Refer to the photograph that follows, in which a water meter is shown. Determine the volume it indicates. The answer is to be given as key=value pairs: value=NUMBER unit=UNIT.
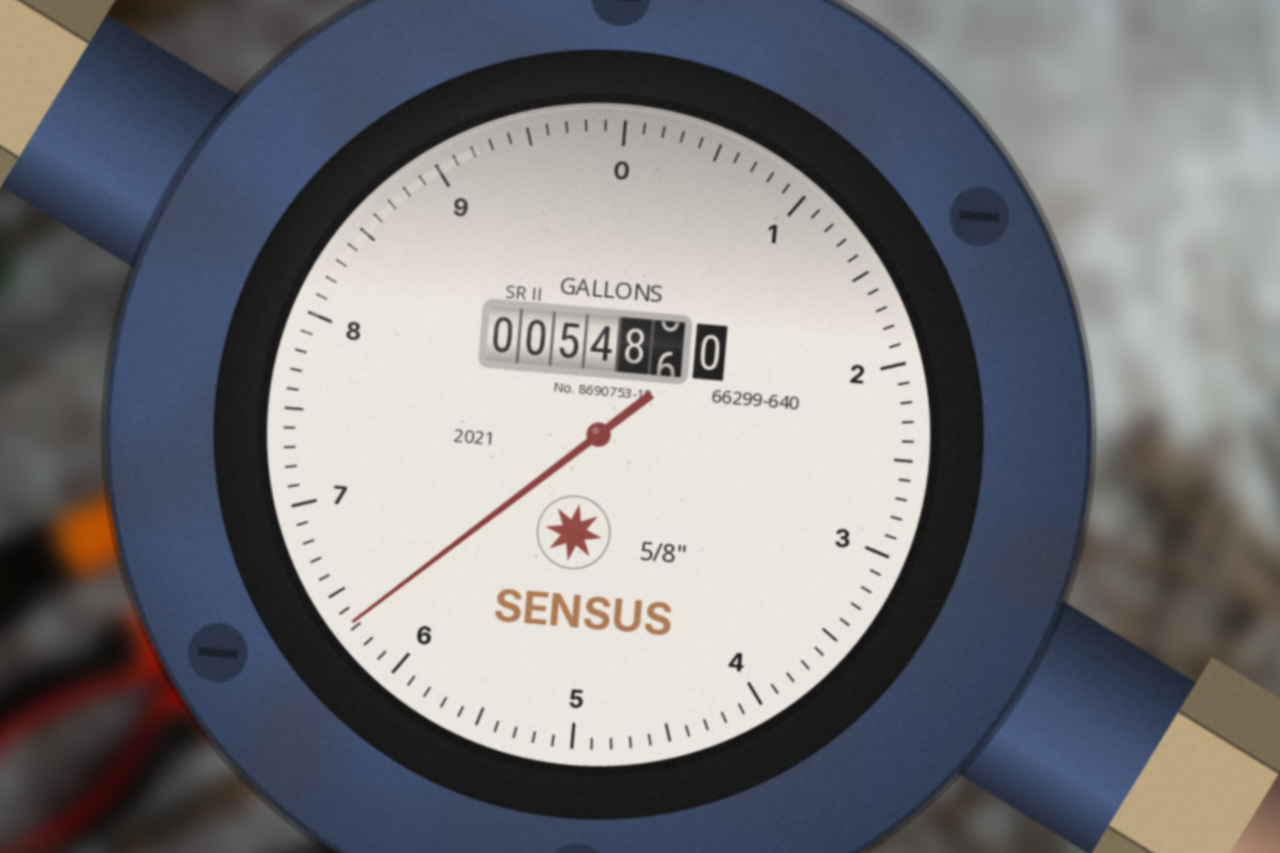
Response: value=54856.3 unit=gal
